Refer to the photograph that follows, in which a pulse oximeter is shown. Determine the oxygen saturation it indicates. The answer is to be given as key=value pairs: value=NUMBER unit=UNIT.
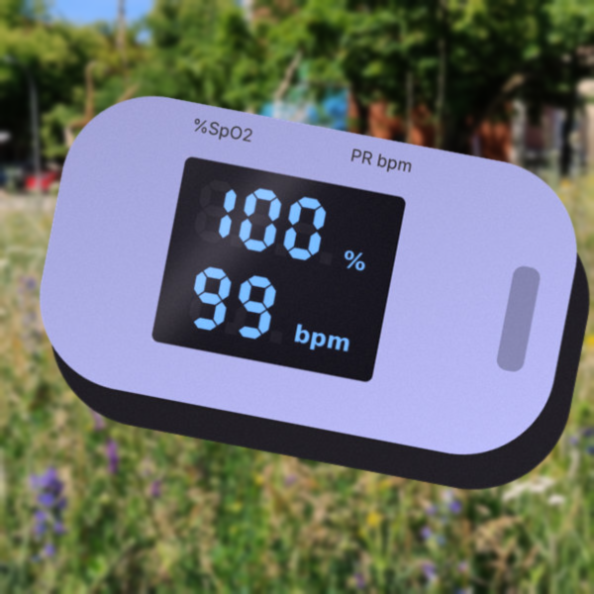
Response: value=100 unit=%
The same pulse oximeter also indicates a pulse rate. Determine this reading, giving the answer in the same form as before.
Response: value=99 unit=bpm
